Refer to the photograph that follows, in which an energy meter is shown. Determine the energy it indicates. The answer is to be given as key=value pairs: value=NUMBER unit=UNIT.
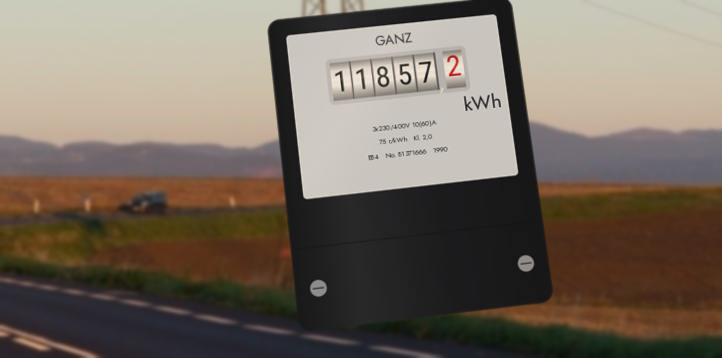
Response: value=11857.2 unit=kWh
